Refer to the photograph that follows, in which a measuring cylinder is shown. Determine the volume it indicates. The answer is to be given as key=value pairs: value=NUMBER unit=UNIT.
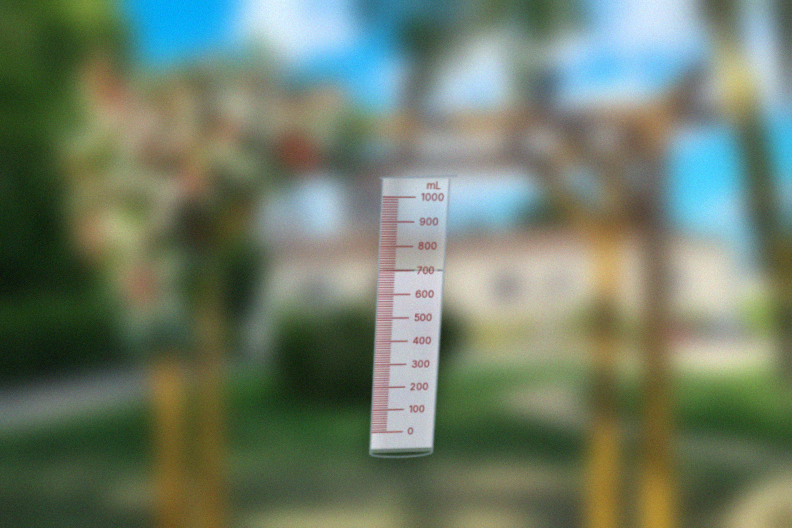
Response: value=700 unit=mL
